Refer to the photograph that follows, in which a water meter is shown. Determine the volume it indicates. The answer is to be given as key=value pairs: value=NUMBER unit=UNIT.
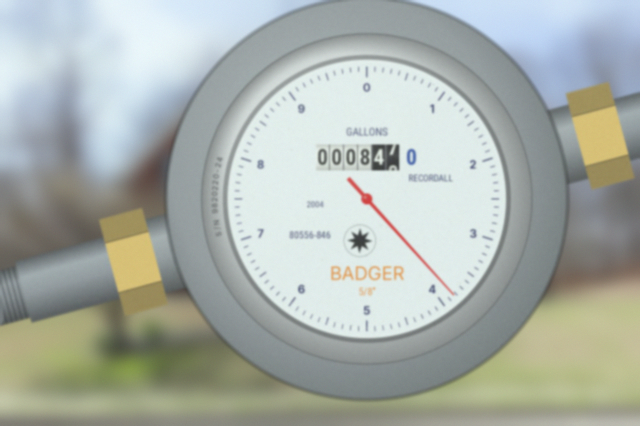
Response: value=8473.8 unit=gal
